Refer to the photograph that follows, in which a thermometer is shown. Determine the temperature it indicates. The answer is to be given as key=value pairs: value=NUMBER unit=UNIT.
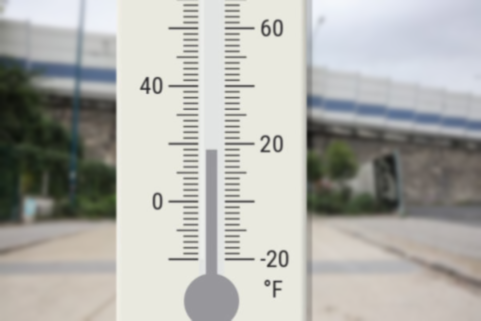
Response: value=18 unit=°F
